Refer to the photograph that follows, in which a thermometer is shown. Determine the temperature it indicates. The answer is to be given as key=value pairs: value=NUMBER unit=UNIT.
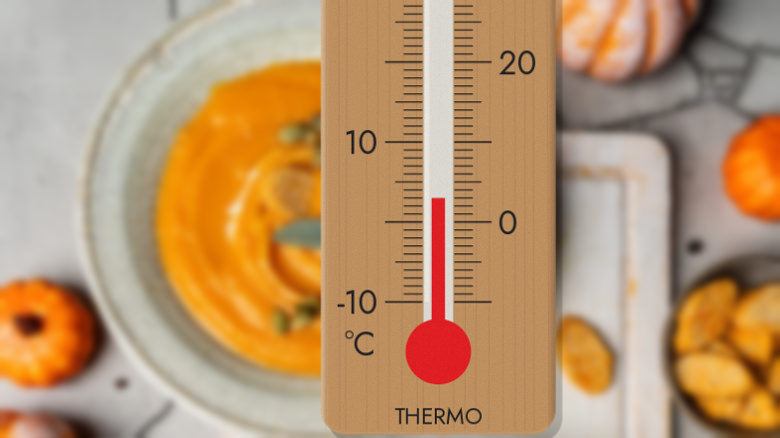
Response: value=3 unit=°C
